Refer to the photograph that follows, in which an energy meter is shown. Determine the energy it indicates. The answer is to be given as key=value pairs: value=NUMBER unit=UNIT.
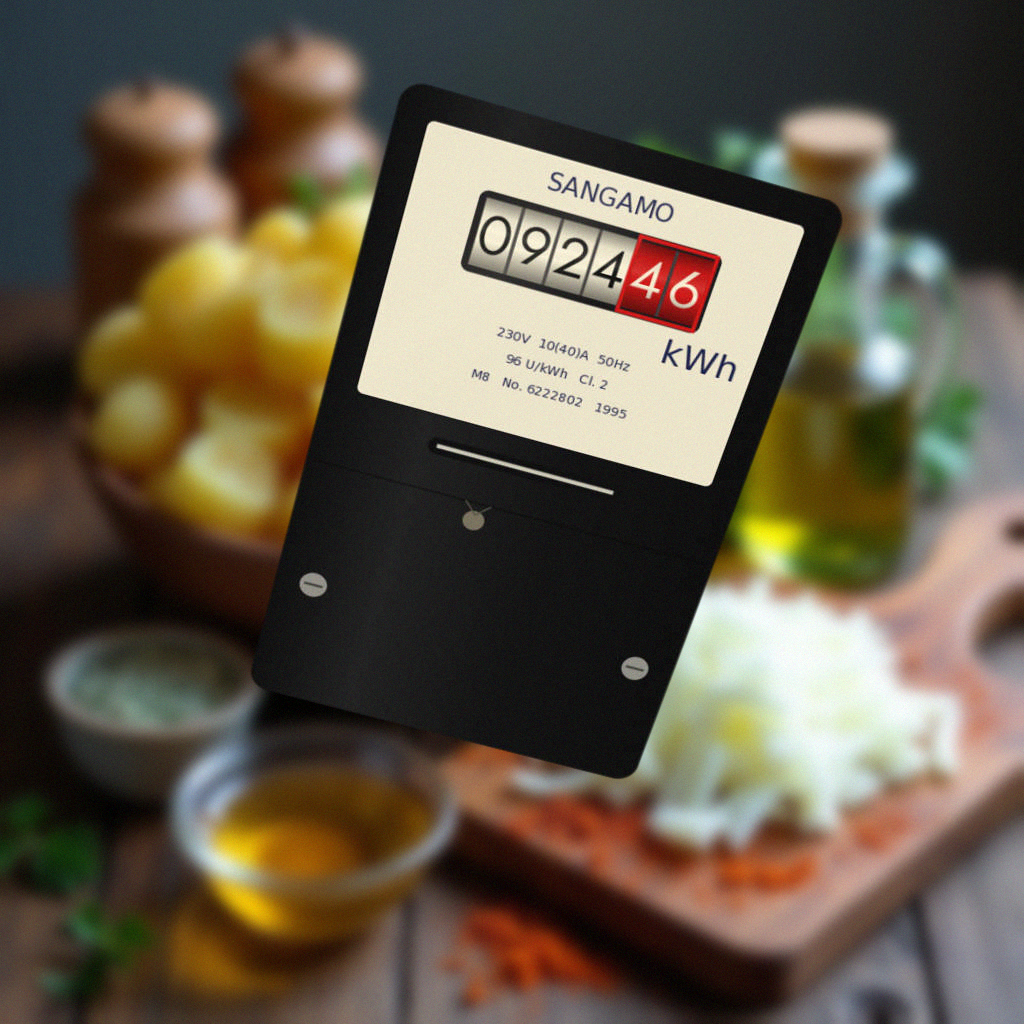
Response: value=924.46 unit=kWh
